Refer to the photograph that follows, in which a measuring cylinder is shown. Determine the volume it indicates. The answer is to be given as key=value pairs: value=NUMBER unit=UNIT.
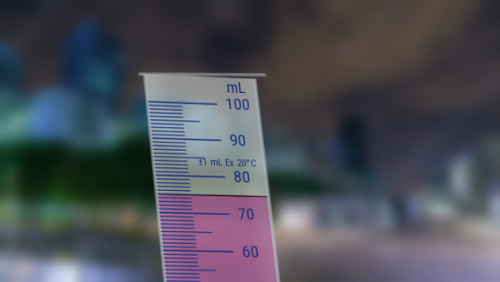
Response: value=75 unit=mL
